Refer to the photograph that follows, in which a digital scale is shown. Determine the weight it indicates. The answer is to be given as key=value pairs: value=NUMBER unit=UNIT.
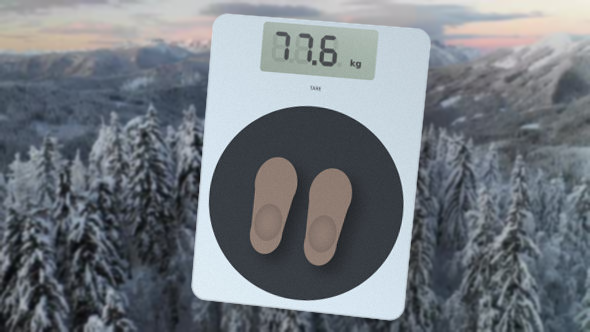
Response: value=77.6 unit=kg
